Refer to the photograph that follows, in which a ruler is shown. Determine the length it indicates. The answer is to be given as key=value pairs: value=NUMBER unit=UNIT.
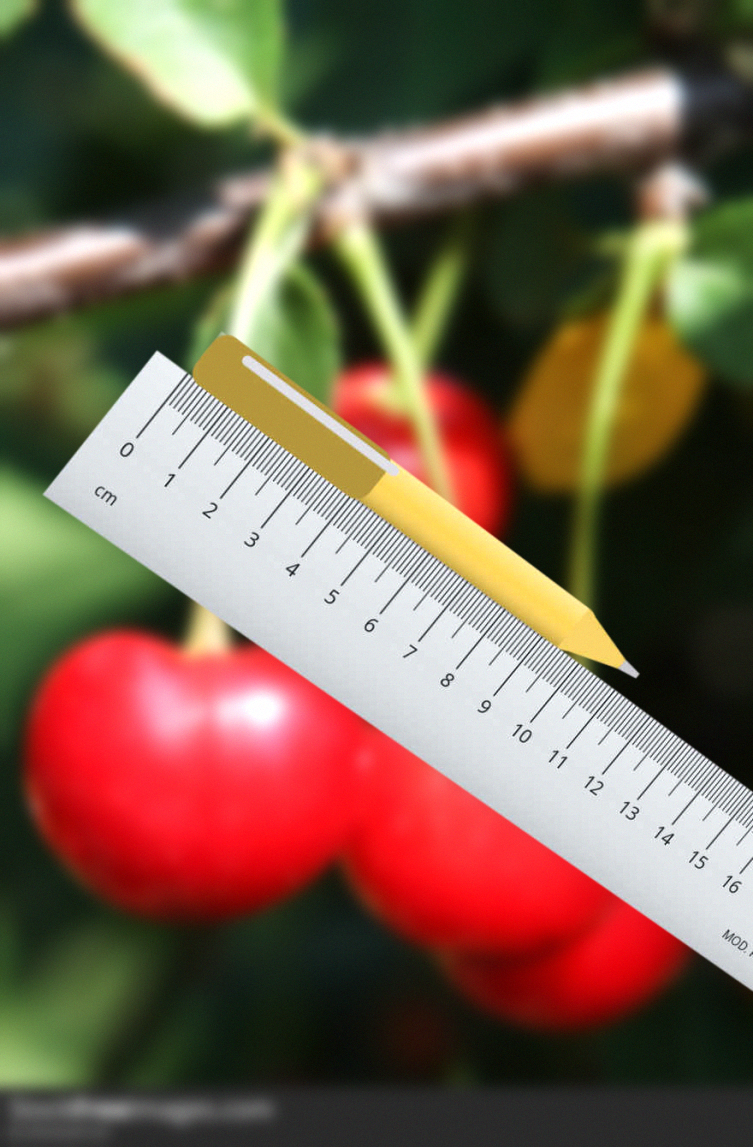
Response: value=11.2 unit=cm
